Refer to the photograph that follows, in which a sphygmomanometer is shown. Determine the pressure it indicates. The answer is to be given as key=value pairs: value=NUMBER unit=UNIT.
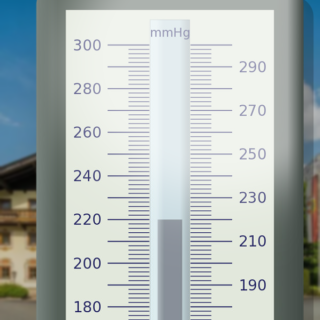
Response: value=220 unit=mmHg
